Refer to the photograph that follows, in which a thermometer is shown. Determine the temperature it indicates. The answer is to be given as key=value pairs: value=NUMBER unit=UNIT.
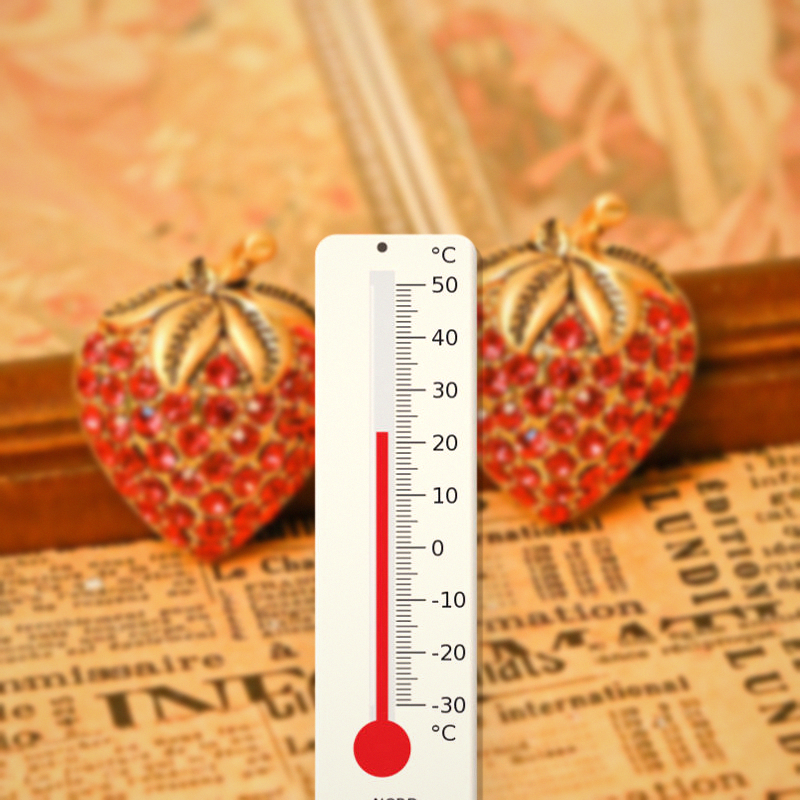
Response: value=22 unit=°C
